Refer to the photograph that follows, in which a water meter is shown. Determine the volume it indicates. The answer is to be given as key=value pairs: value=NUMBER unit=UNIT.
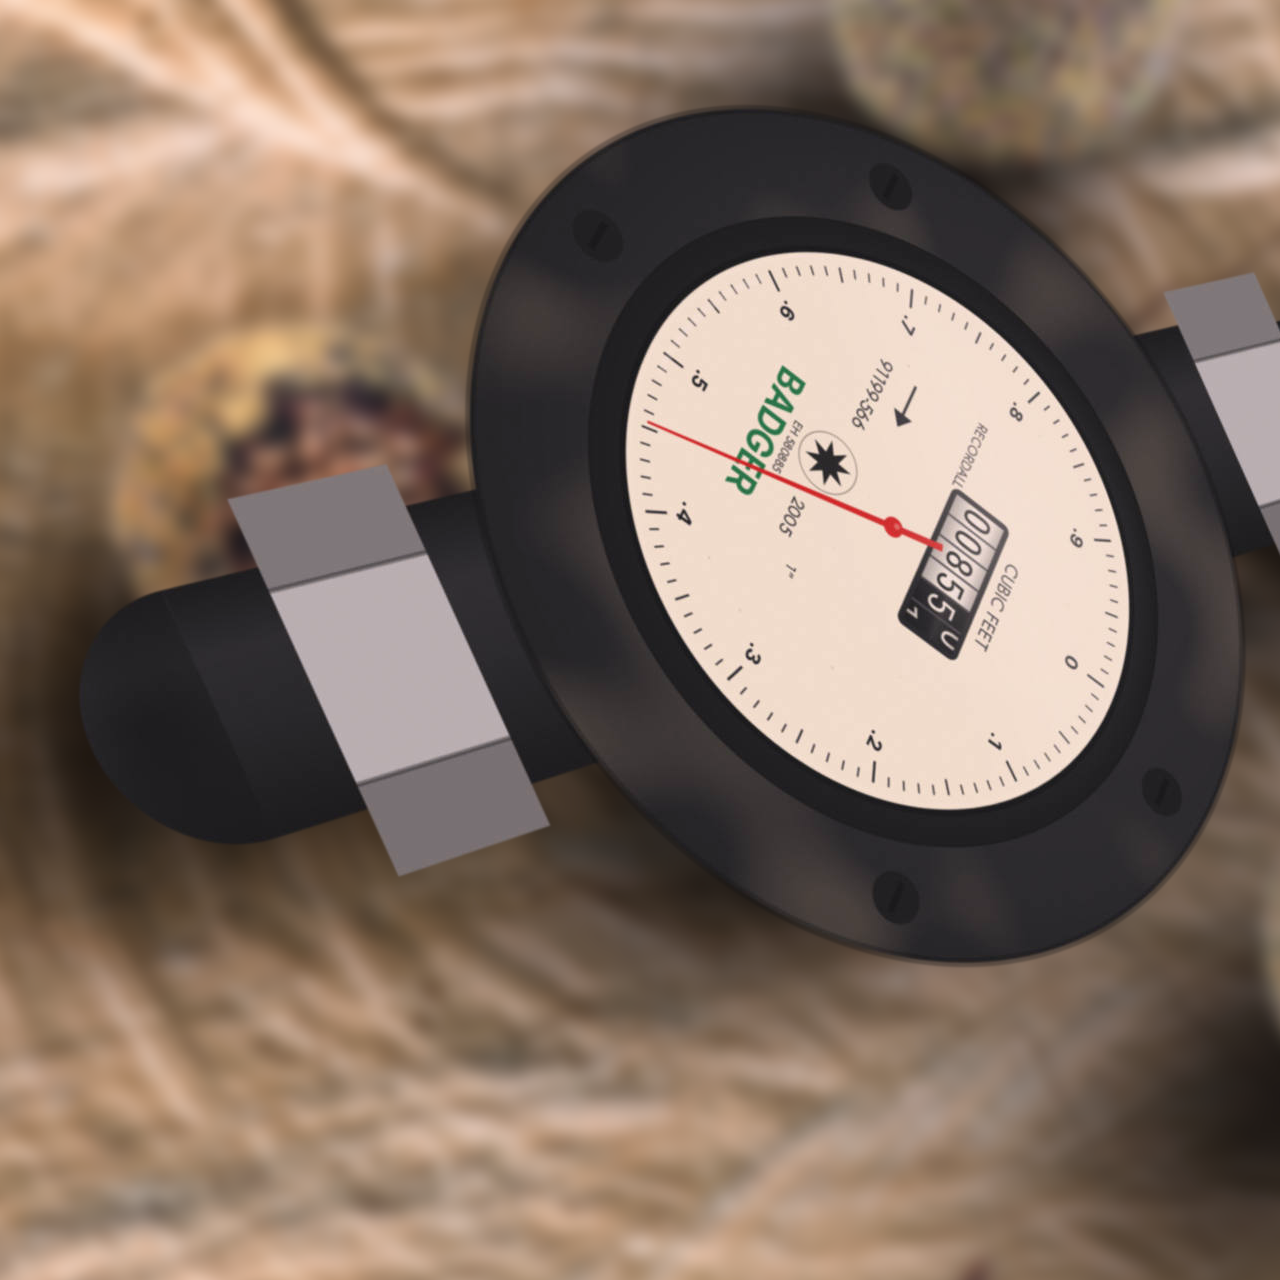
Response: value=8550.45 unit=ft³
